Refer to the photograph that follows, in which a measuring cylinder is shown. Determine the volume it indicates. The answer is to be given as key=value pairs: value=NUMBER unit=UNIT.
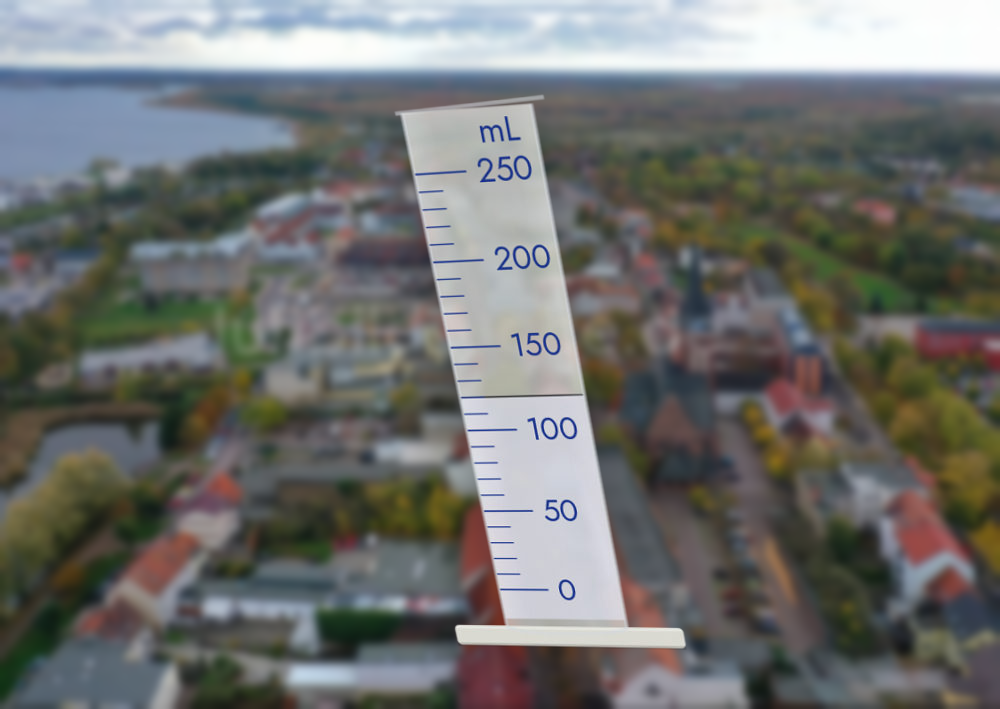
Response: value=120 unit=mL
